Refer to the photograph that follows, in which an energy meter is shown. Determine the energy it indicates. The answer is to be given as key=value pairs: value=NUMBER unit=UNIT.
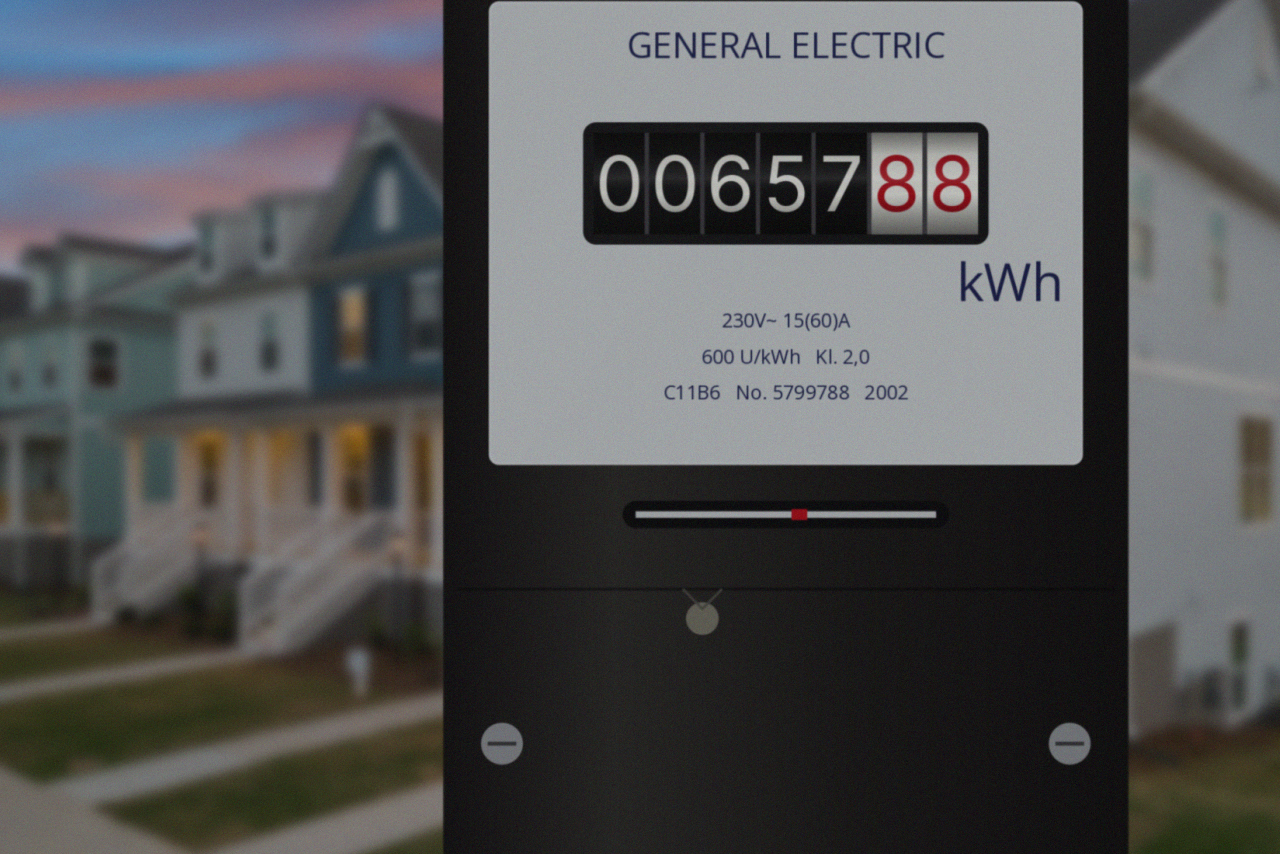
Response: value=657.88 unit=kWh
